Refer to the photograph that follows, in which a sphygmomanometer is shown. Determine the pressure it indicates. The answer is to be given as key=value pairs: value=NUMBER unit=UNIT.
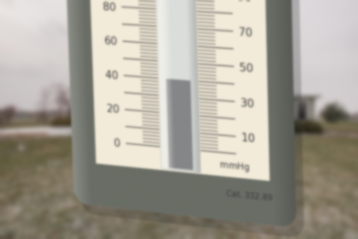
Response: value=40 unit=mmHg
